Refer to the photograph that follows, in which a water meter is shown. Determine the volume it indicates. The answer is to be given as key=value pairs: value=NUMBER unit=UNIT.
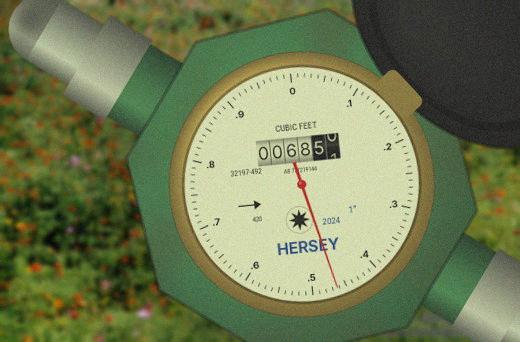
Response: value=6850.46 unit=ft³
